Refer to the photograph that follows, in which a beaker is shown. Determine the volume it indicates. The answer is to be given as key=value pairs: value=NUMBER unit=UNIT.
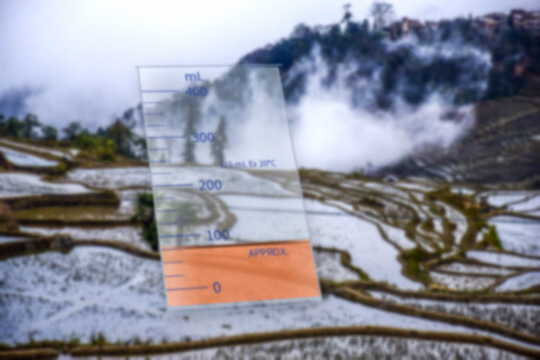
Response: value=75 unit=mL
